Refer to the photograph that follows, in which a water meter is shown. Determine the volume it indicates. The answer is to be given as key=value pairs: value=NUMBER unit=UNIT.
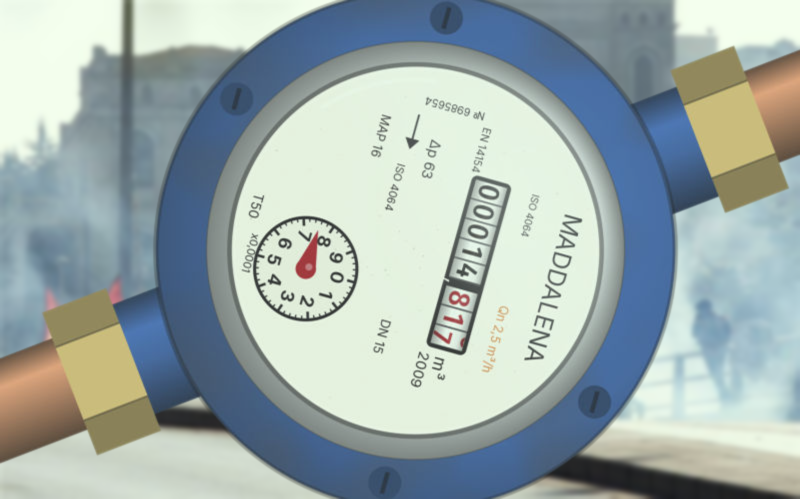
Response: value=14.8167 unit=m³
